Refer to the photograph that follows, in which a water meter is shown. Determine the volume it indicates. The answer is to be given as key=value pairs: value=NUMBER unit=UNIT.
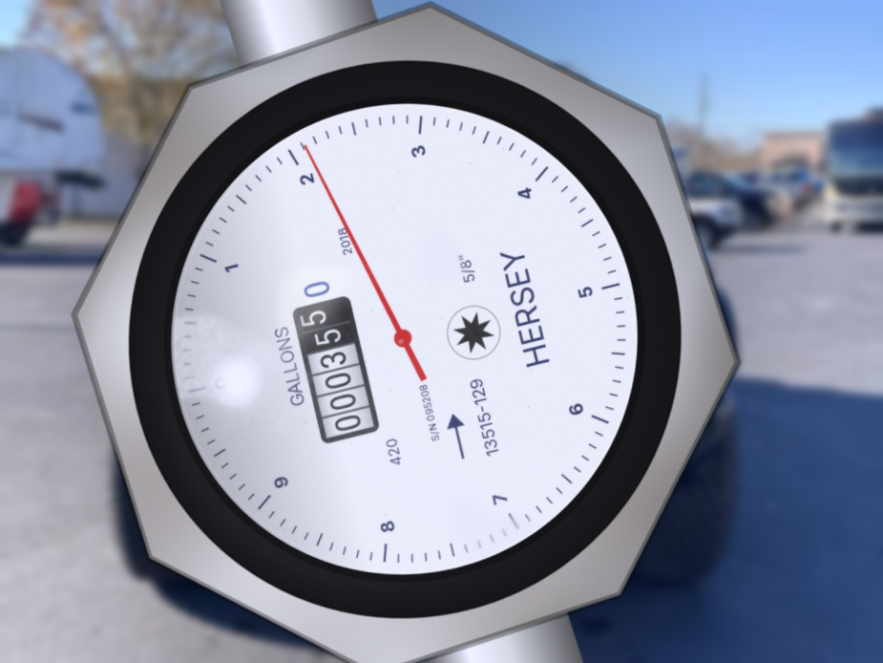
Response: value=3552.1 unit=gal
